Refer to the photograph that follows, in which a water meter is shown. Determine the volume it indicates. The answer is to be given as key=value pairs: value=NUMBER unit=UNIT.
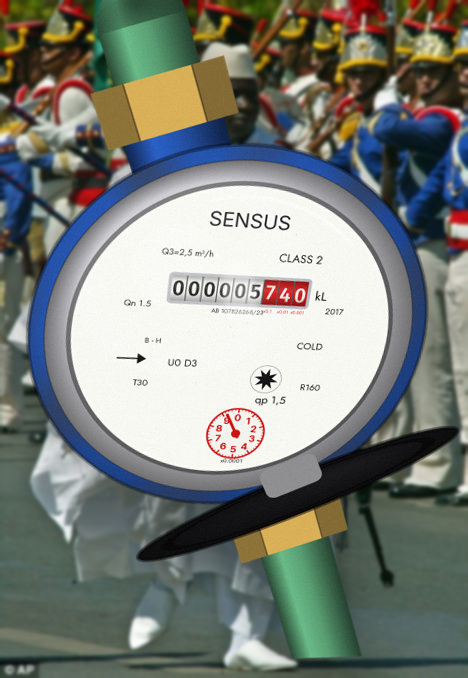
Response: value=5.7399 unit=kL
